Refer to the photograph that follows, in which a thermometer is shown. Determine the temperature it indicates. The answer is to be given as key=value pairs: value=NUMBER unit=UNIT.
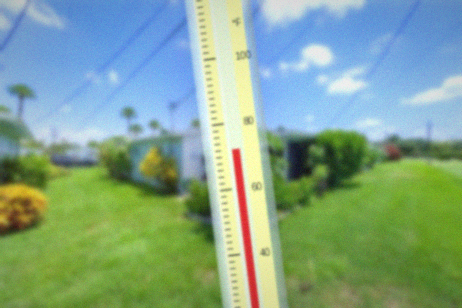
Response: value=72 unit=°F
